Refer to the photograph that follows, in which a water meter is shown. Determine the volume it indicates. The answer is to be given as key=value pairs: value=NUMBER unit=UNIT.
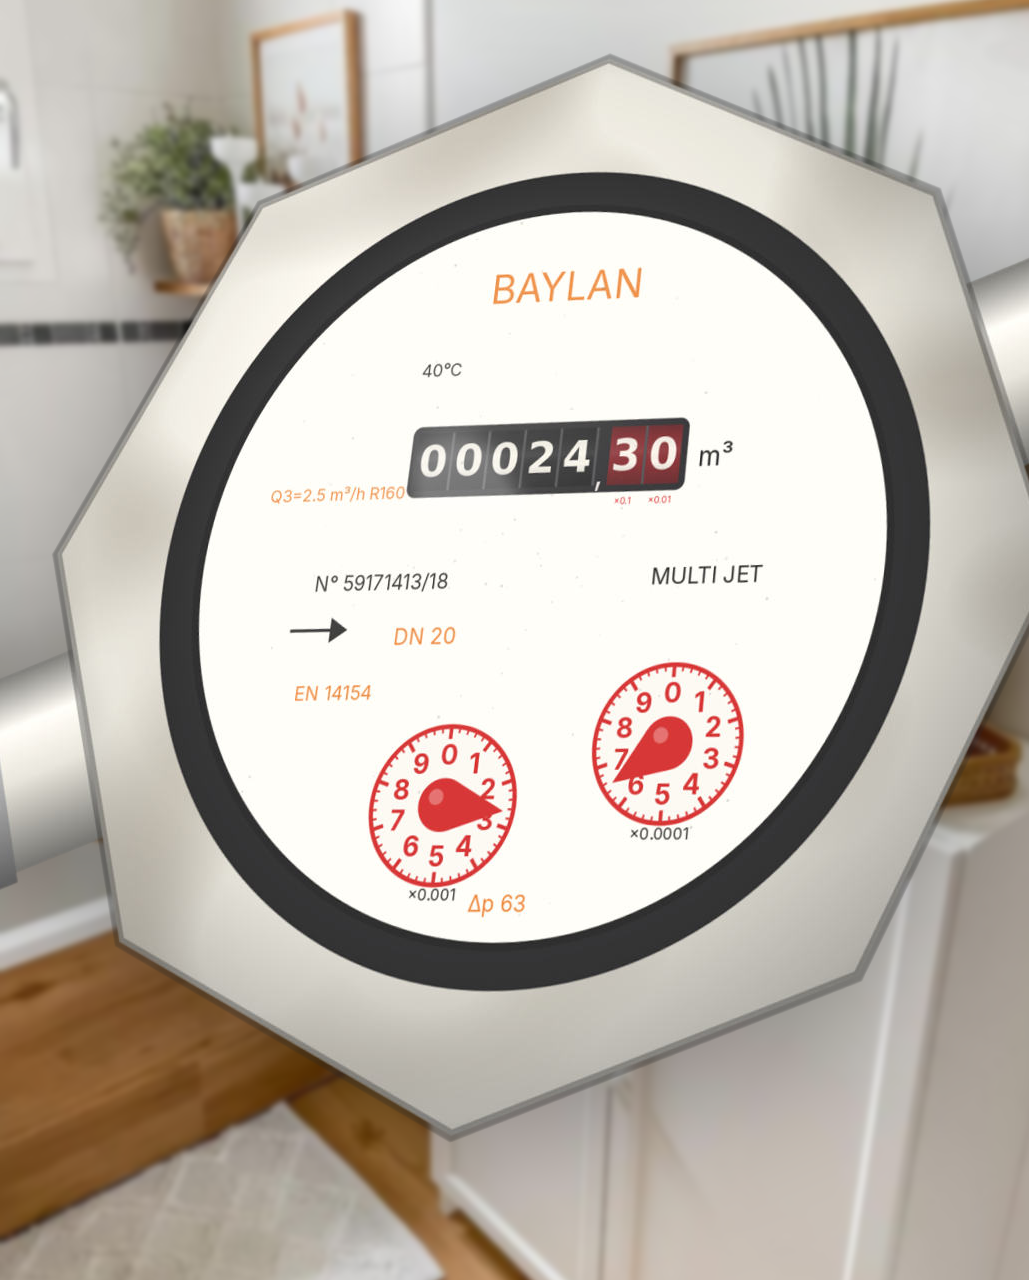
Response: value=24.3026 unit=m³
